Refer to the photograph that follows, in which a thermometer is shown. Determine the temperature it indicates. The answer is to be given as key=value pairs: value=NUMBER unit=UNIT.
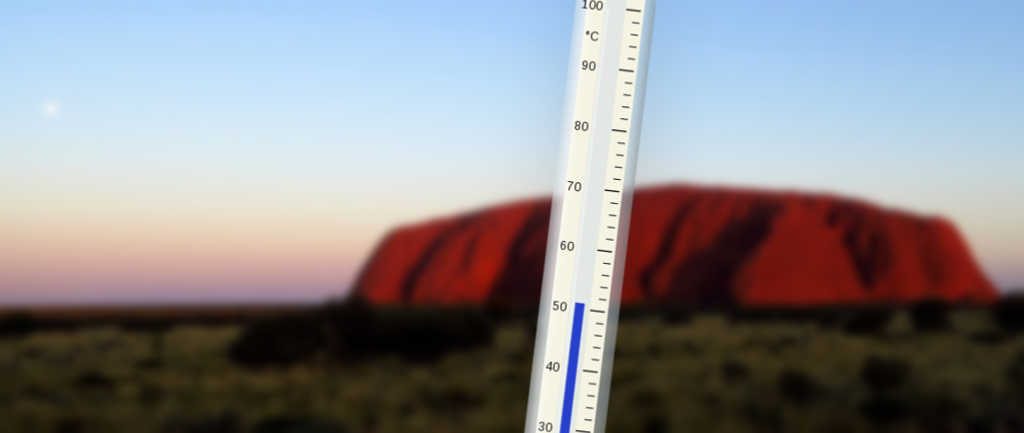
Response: value=51 unit=°C
